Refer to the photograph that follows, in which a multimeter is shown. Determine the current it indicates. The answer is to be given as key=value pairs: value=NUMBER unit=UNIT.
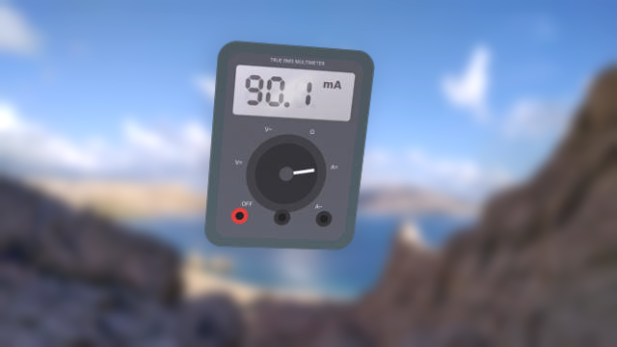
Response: value=90.1 unit=mA
